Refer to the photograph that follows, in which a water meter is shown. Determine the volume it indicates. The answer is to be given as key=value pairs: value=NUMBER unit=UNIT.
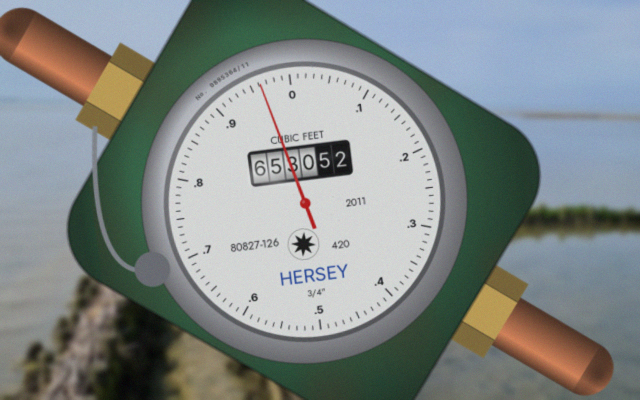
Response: value=653051.96 unit=ft³
